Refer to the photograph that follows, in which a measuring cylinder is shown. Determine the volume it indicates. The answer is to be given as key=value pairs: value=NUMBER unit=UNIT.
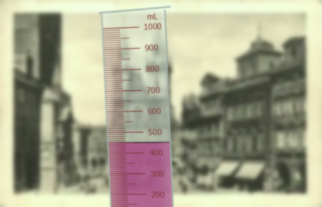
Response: value=450 unit=mL
